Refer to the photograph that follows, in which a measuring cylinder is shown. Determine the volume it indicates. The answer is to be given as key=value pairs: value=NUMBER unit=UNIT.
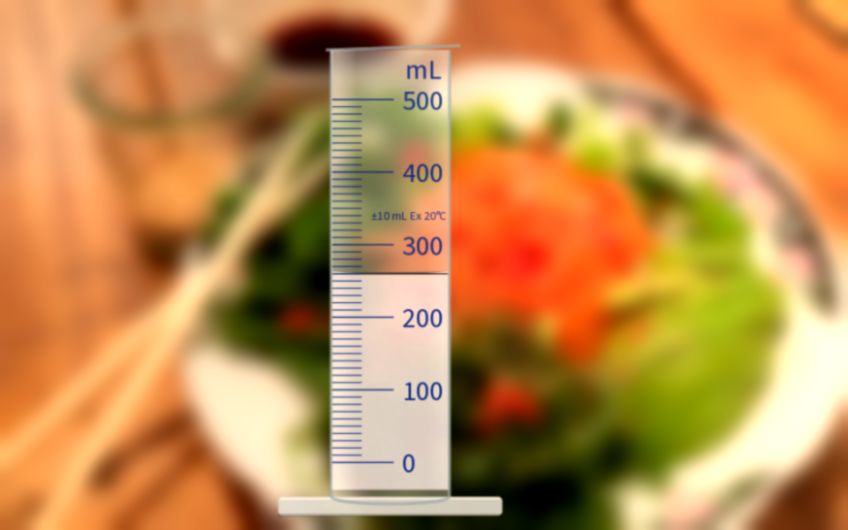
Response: value=260 unit=mL
